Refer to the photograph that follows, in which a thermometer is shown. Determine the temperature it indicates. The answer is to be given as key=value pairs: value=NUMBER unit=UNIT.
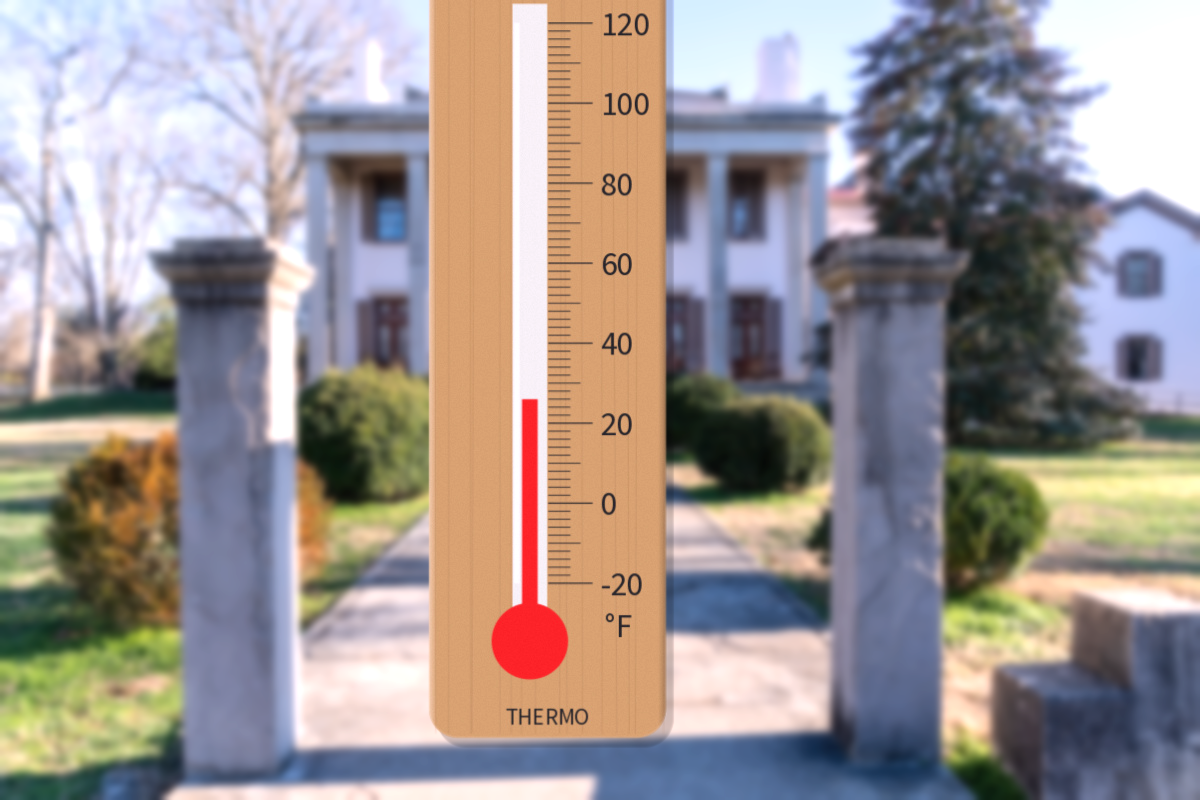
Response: value=26 unit=°F
